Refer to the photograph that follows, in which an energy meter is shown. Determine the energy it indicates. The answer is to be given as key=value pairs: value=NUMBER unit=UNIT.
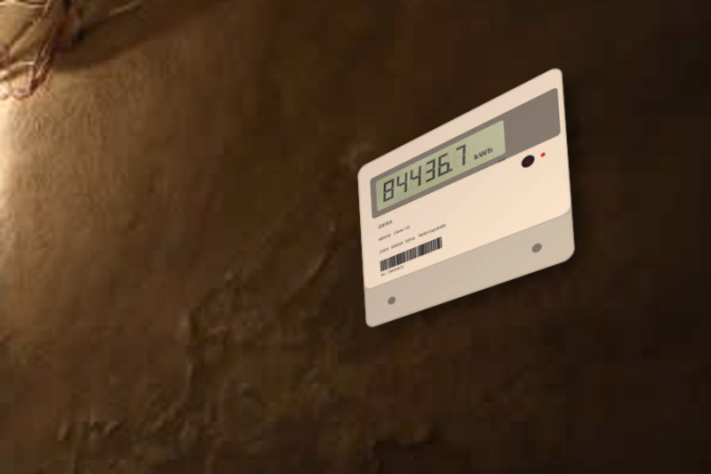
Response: value=84436.7 unit=kWh
